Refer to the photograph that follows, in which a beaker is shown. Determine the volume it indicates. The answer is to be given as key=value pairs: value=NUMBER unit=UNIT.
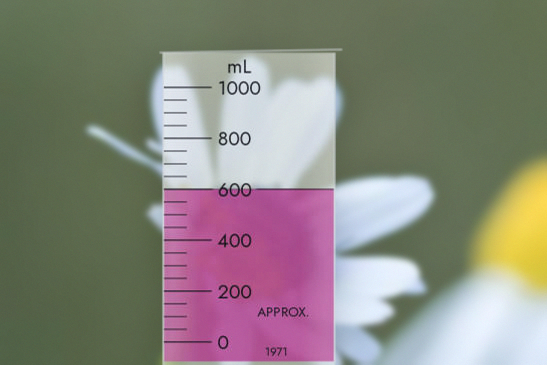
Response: value=600 unit=mL
